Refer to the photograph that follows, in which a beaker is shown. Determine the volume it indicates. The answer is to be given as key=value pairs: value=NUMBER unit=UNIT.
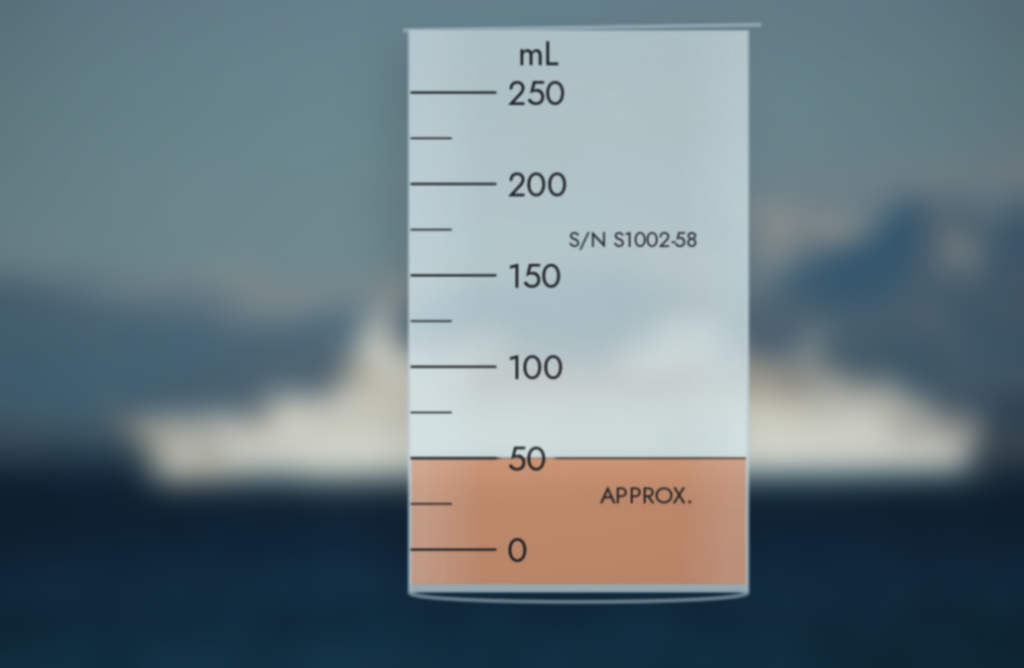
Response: value=50 unit=mL
